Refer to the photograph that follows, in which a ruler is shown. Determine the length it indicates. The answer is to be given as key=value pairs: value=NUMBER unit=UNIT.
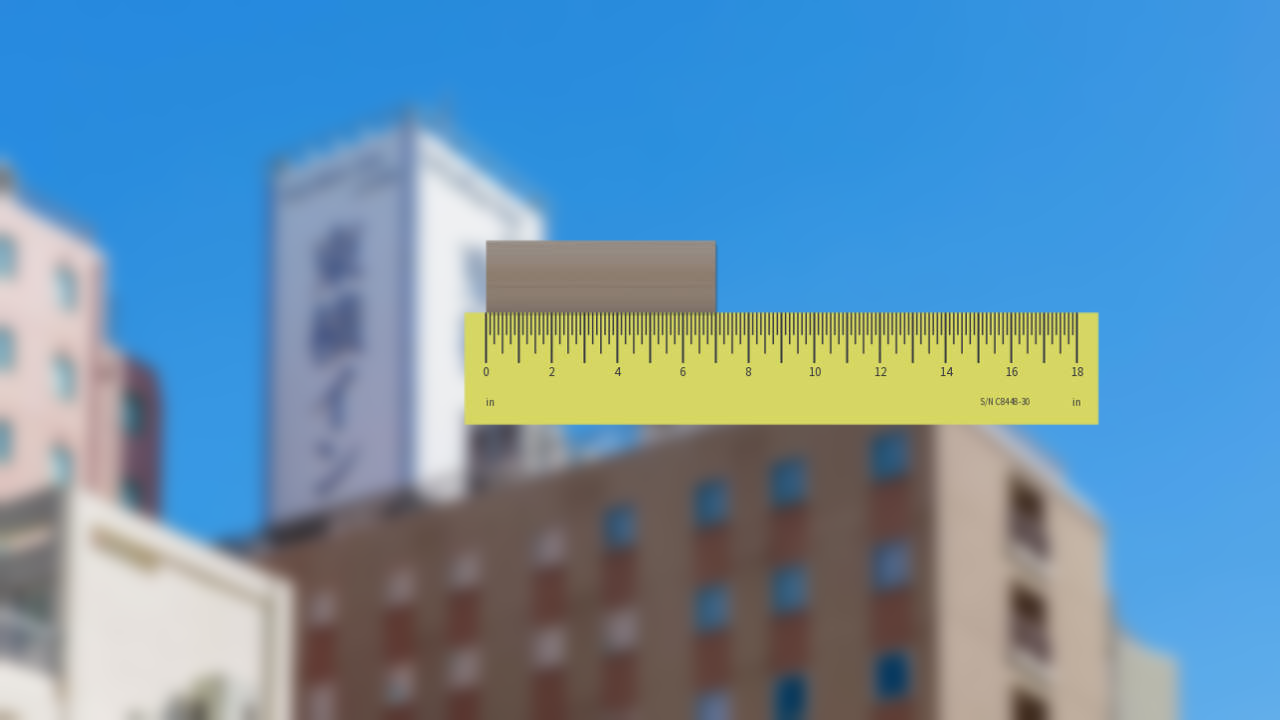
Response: value=7 unit=in
